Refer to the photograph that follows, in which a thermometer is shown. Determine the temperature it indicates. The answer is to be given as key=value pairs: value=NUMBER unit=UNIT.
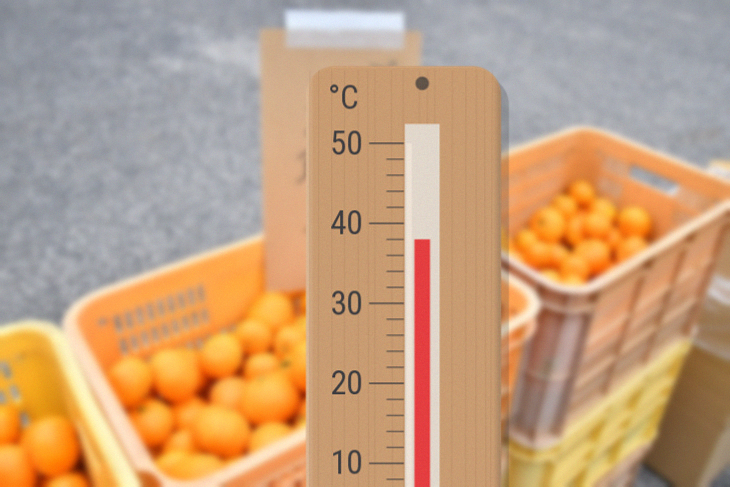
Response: value=38 unit=°C
